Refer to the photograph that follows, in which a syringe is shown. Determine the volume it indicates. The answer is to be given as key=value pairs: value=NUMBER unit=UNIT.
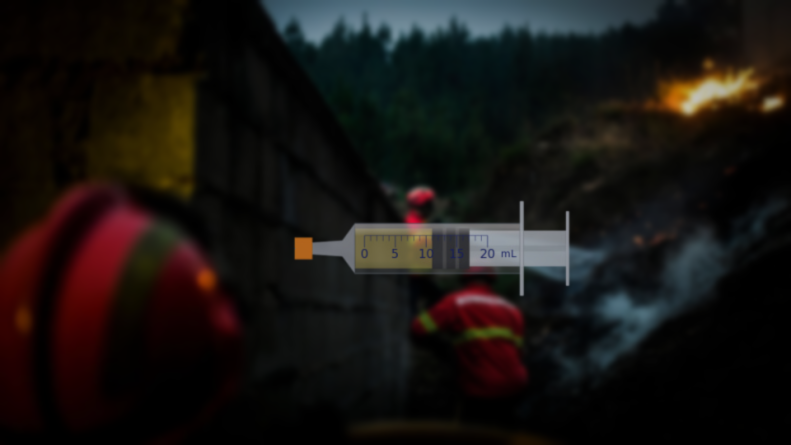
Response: value=11 unit=mL
